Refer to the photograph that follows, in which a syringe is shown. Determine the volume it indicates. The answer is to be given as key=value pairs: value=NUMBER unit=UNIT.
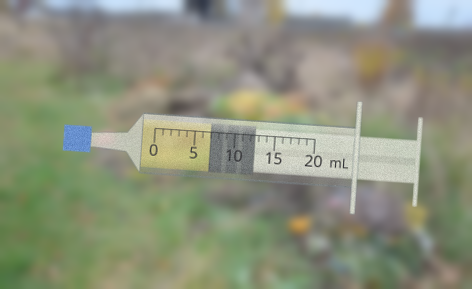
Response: value=7 unit=mL
